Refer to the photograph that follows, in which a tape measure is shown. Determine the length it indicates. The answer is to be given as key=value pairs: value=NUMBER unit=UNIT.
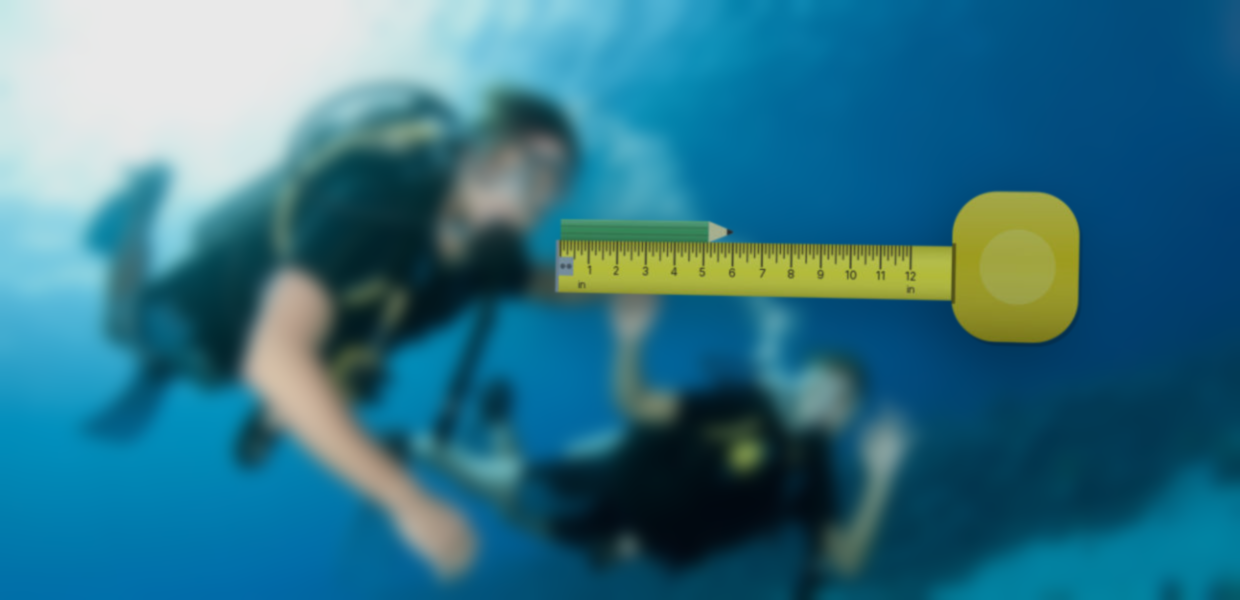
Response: value=6 unit=in
